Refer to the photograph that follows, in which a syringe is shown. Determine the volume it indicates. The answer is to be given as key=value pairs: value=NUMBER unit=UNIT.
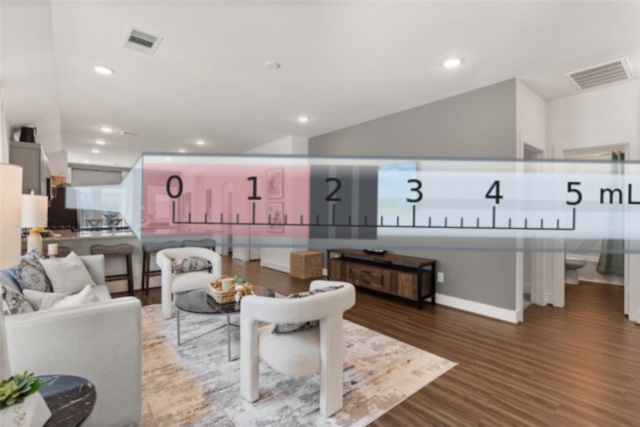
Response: value=1.7 unit=mL
